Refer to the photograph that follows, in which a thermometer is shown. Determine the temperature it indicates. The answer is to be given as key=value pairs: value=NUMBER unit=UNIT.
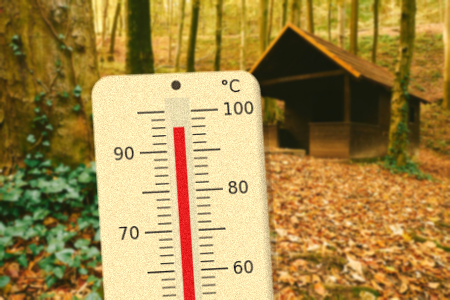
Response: value=96 unit=°C
